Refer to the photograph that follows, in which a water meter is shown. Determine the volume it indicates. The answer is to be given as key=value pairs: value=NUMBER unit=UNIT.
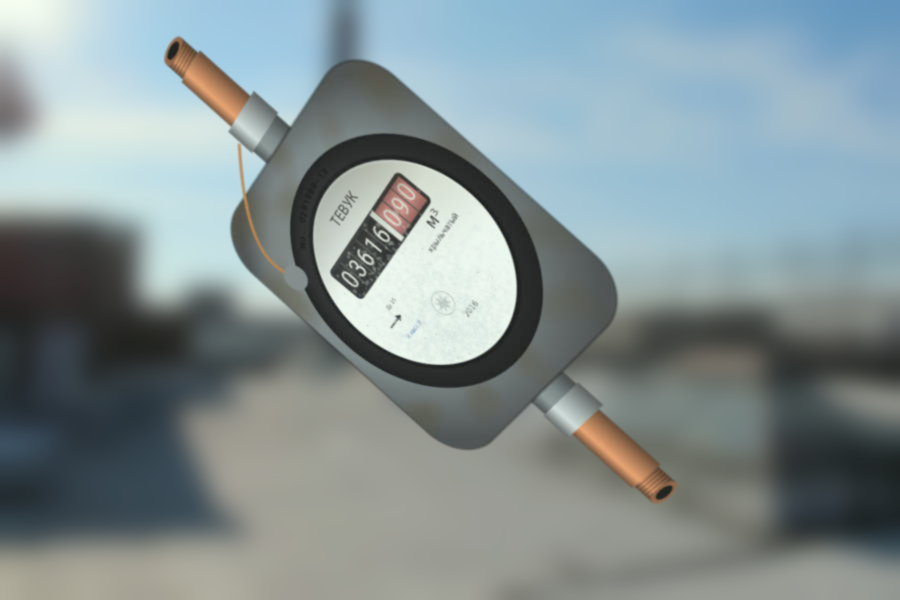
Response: value=3616.090 unit=m³
